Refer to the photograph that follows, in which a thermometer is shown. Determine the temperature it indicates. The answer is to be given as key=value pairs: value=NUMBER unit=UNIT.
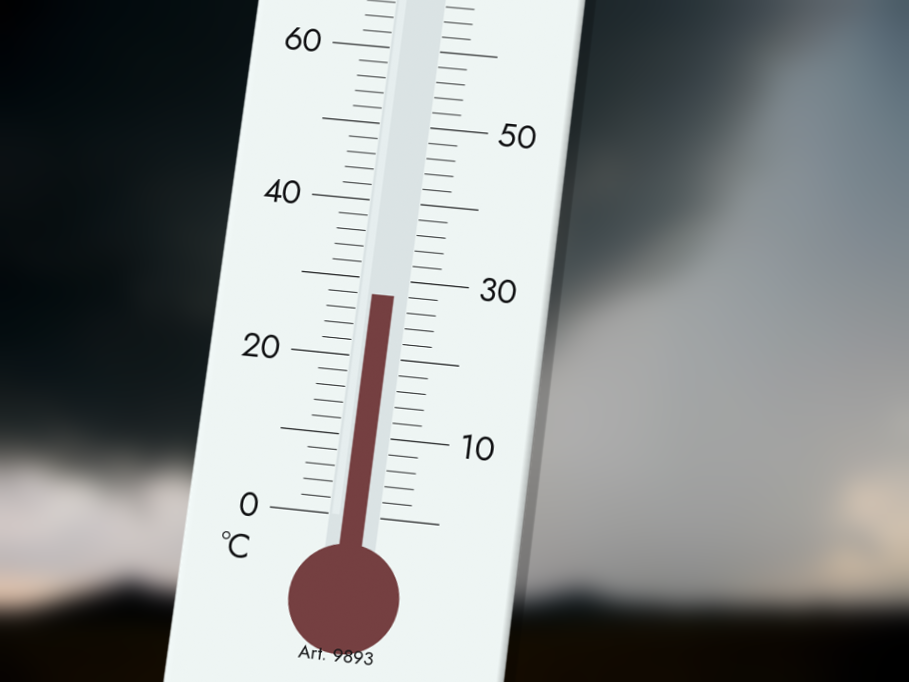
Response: value=28 unit=°C
